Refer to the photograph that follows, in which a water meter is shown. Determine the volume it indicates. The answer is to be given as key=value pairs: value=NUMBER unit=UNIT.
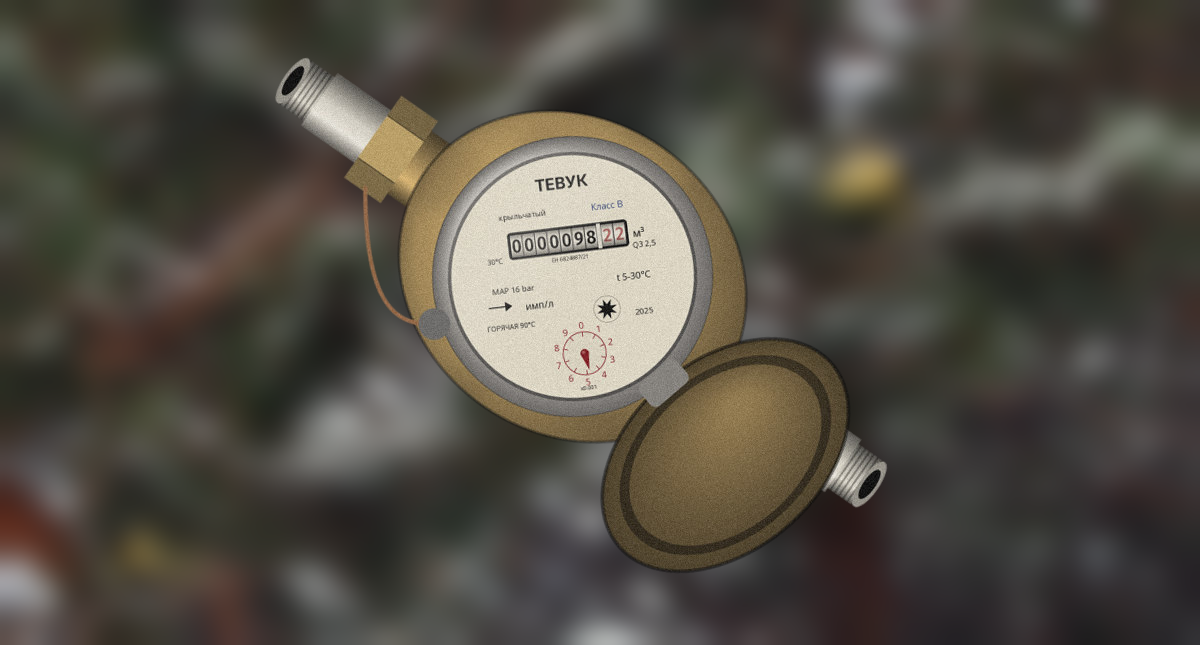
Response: value=98.224 unit=m³
